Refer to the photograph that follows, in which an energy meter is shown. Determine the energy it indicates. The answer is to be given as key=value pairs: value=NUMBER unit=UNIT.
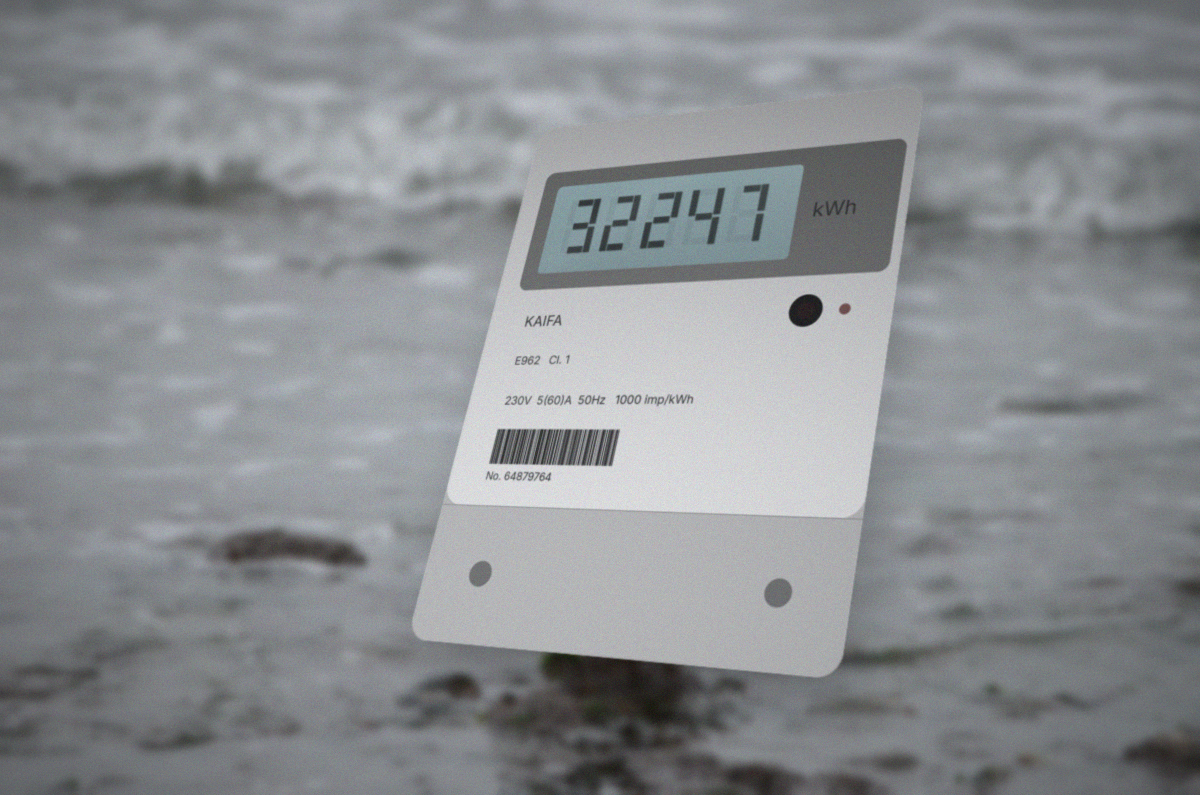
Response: value=32247 unit=kWh
